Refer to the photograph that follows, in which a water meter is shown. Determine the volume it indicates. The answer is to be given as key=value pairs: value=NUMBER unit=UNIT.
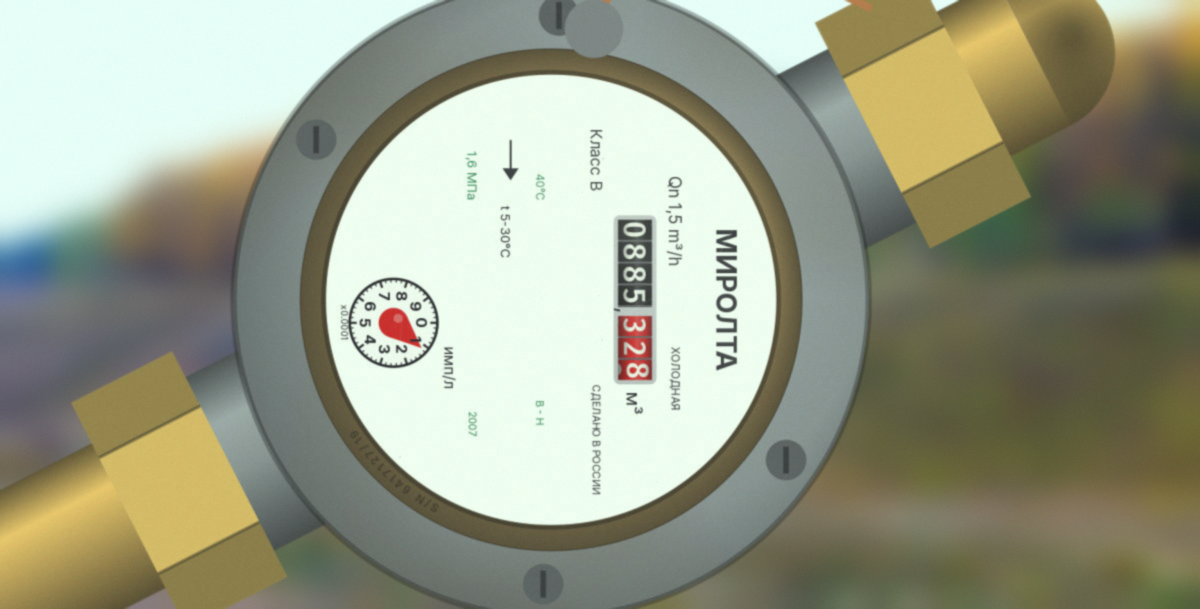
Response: value=885.3281 unit=m³
